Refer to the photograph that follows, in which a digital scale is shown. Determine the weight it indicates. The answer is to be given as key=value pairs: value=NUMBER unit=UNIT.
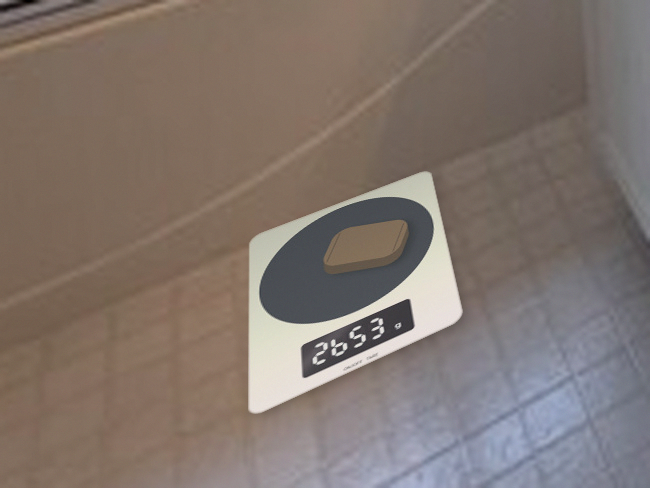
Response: value=2653 unit=g
